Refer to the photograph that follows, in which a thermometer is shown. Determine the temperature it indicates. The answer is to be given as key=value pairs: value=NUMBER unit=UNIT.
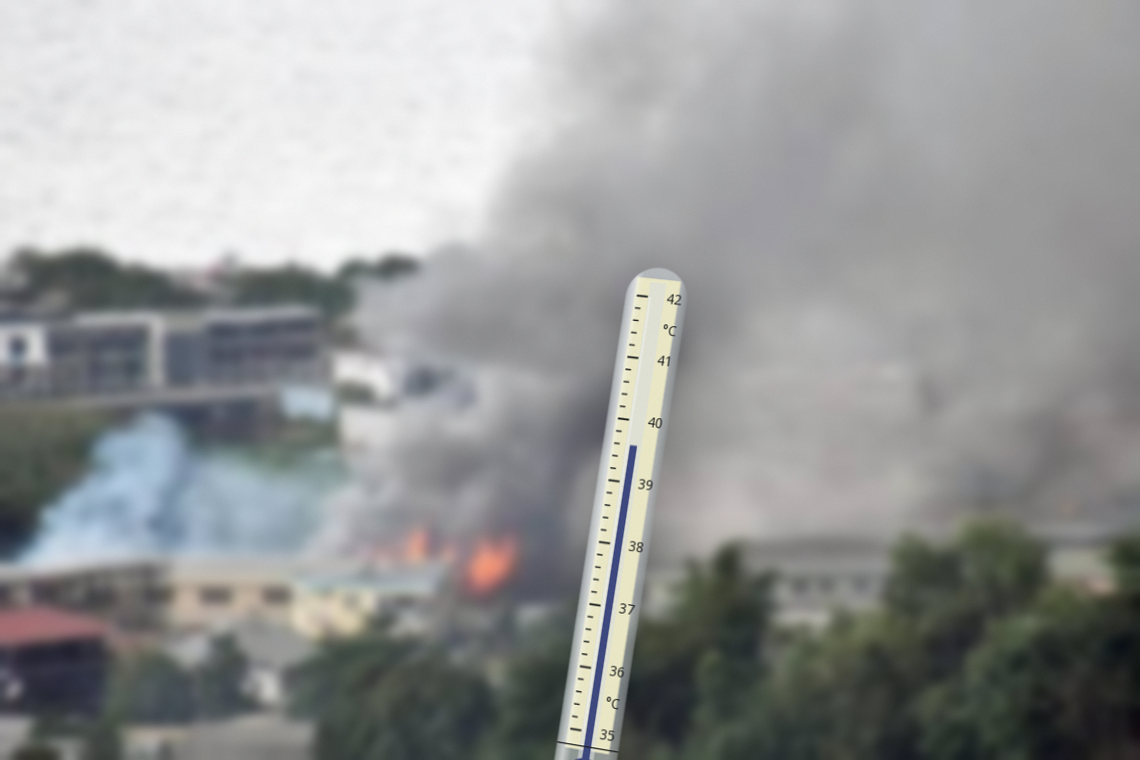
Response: value=39.6 unit=°C
